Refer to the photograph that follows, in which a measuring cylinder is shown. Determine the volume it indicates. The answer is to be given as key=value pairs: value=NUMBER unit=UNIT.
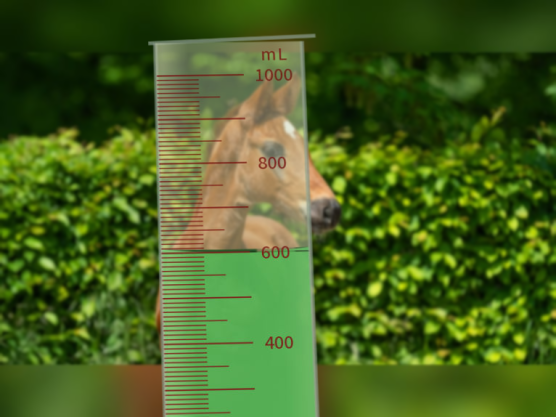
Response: value=600 unit=mL
